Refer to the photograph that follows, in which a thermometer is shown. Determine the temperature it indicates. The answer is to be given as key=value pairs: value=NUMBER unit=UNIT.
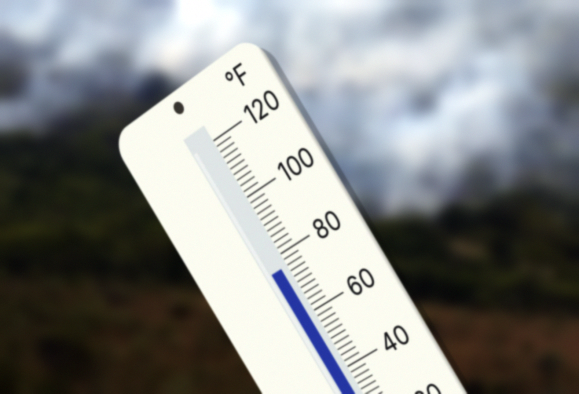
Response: value=76 unit=°F
